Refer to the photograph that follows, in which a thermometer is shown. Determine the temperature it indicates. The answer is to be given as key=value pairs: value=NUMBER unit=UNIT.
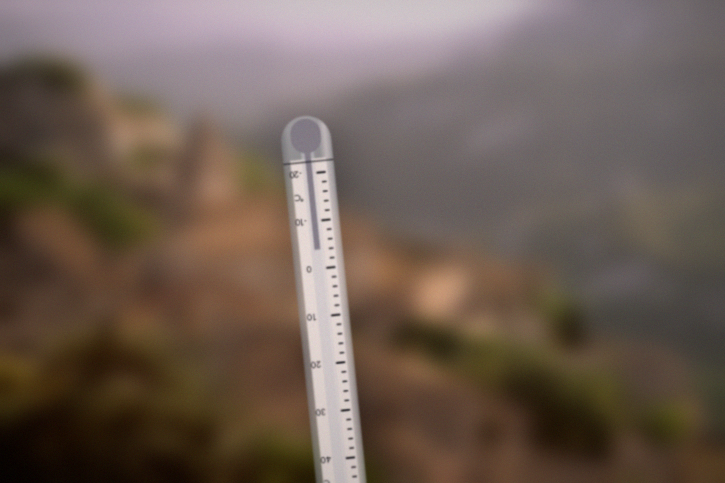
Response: value=-4 unit=°C
